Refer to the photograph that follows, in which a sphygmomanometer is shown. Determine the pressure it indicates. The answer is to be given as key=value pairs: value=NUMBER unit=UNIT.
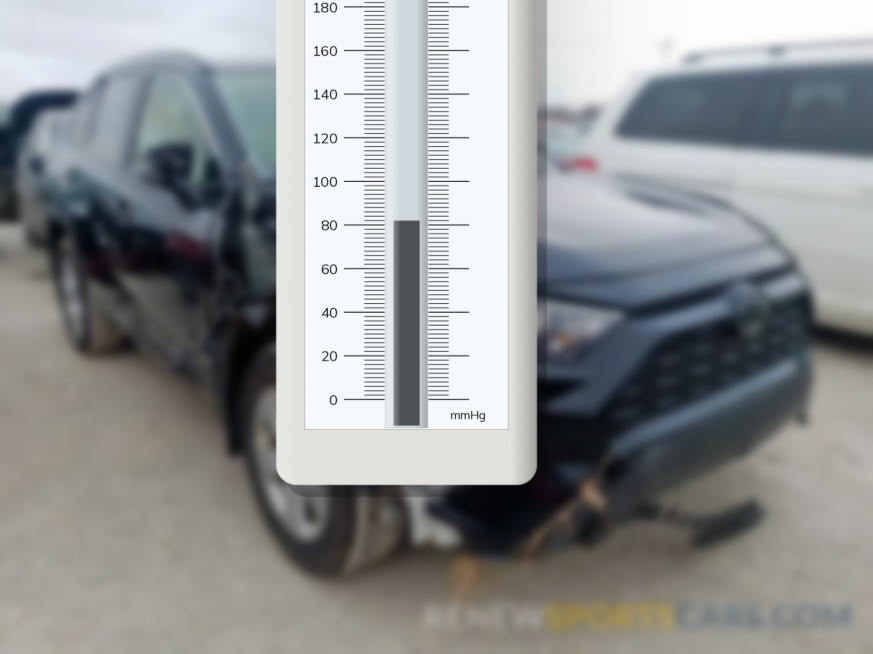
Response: value=82 unit=mmHg
